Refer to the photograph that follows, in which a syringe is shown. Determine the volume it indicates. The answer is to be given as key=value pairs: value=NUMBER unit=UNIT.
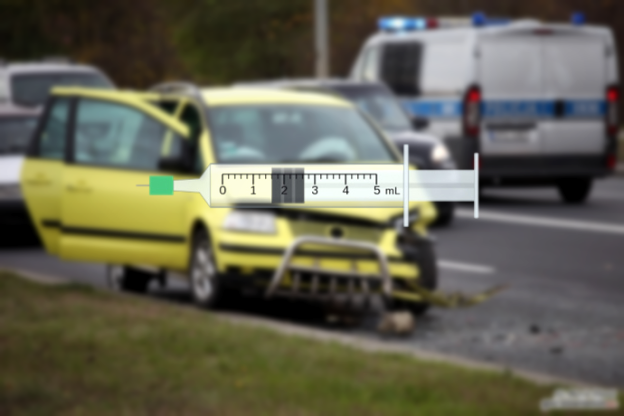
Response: value=1.6 unit=mL
